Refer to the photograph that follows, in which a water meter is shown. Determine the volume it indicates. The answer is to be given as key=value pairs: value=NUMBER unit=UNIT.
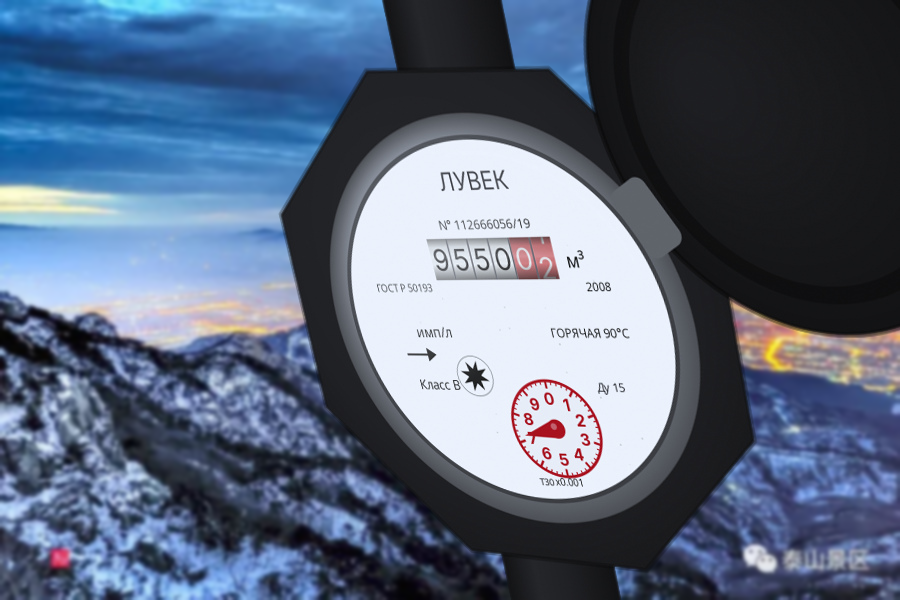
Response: value=9550.017 unit=m³
